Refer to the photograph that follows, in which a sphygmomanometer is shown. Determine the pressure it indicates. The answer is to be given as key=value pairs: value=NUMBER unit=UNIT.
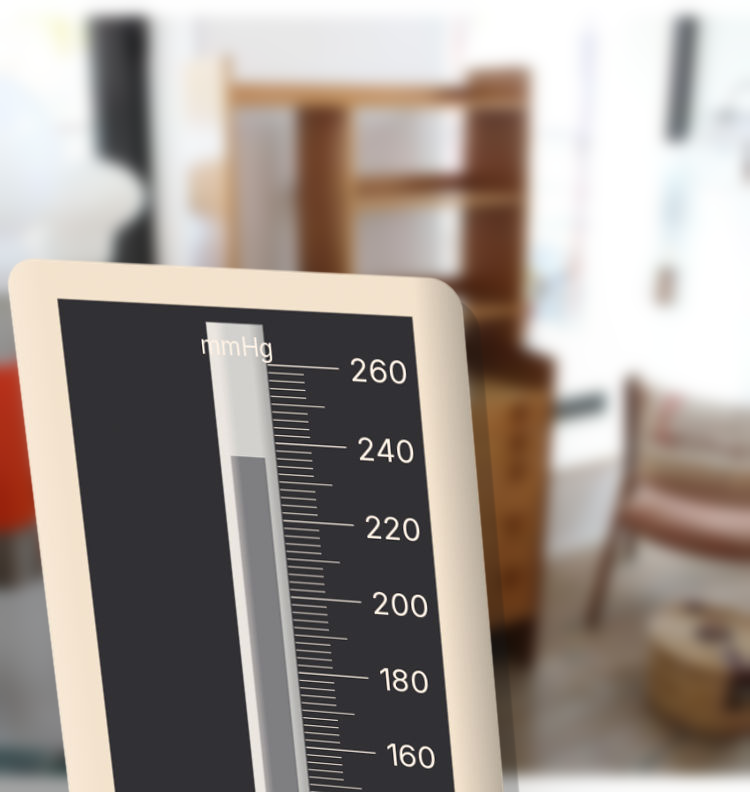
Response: value=236 unit=mmHg
